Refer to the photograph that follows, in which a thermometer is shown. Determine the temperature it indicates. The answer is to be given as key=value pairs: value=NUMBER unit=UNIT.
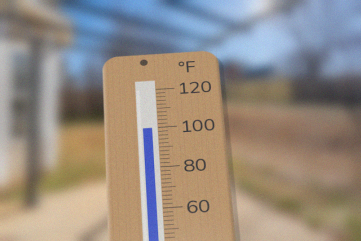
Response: value=100 unit=°F
